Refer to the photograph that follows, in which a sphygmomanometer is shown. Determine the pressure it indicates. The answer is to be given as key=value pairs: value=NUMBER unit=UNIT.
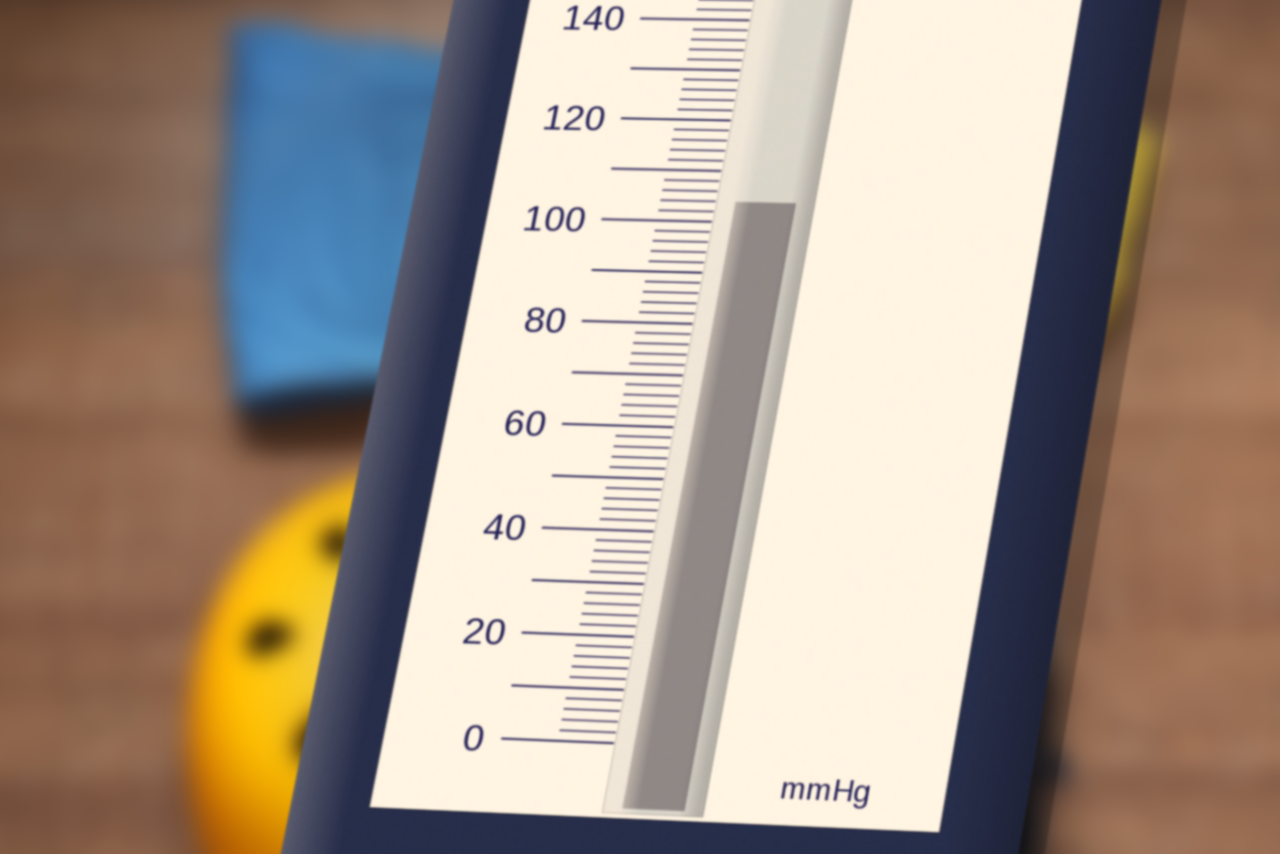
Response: value=104 unit=mmHg
